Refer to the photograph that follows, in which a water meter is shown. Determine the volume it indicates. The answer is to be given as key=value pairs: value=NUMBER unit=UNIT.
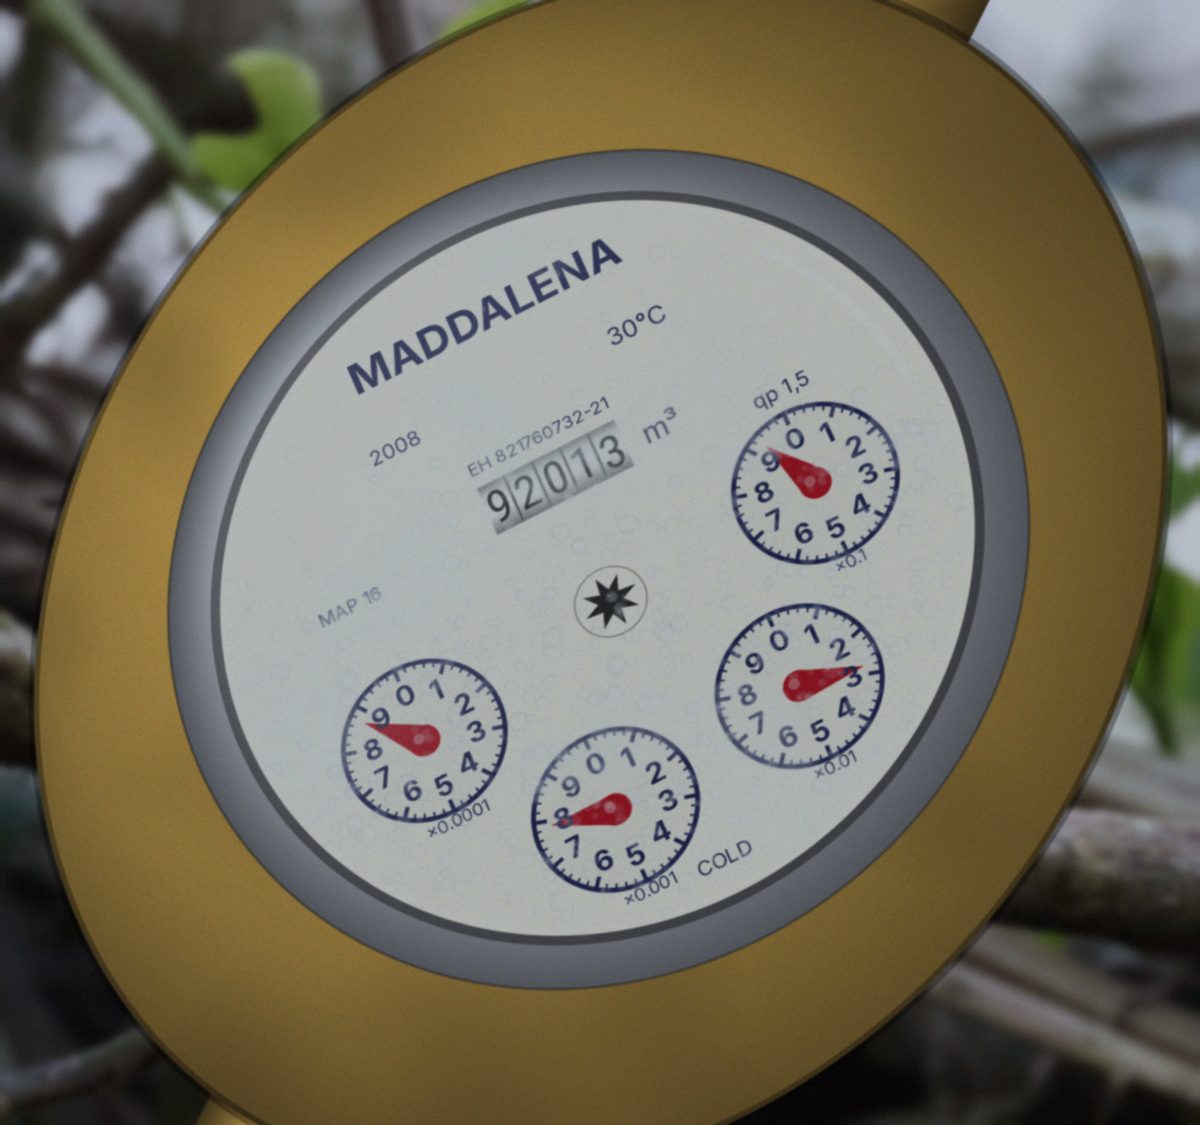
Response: value=92012.9278 unit=m³
